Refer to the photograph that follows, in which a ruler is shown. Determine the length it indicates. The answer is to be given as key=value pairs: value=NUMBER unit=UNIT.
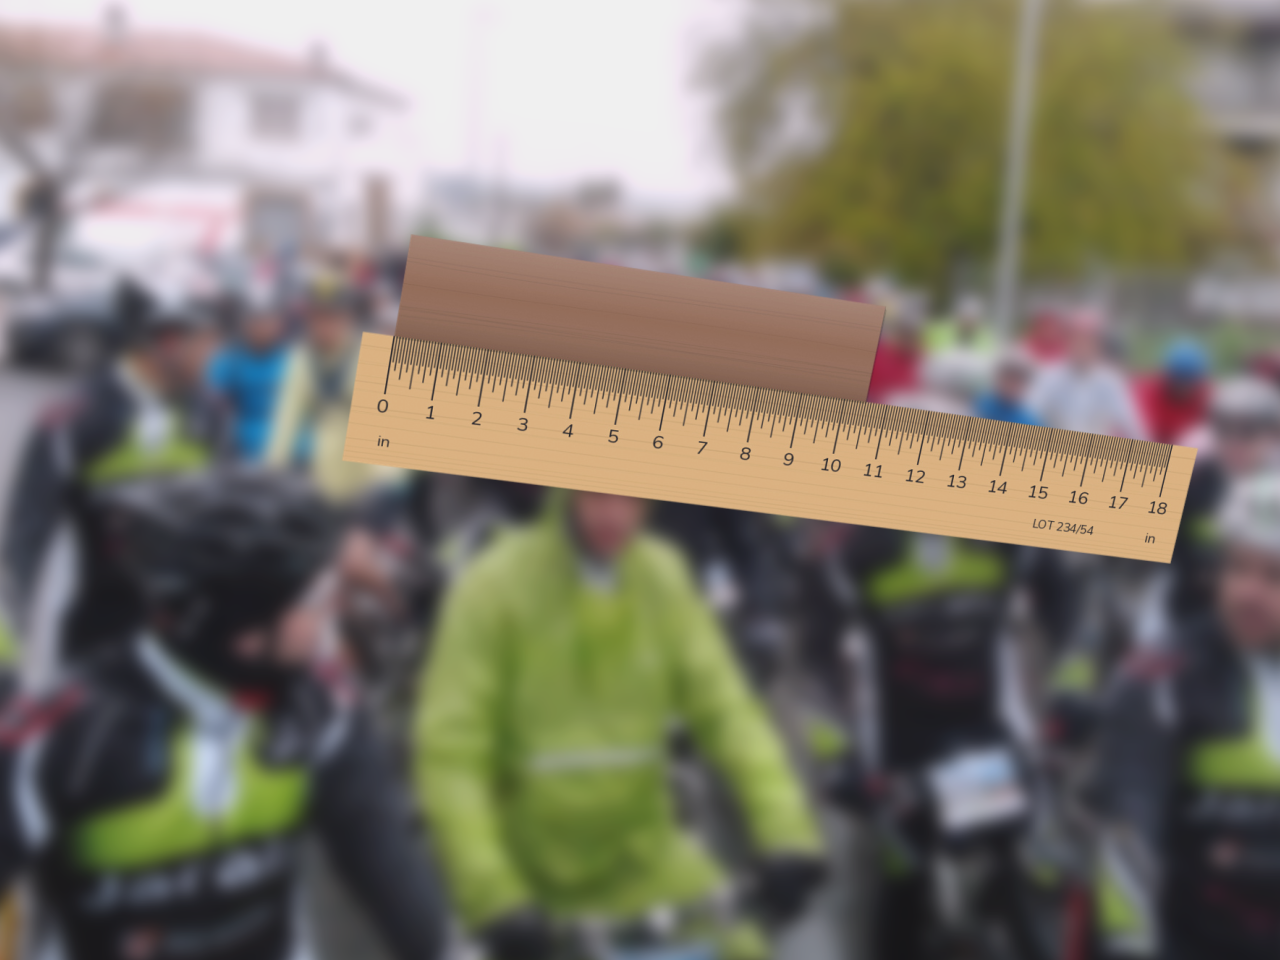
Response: value=10.5 unit=in
